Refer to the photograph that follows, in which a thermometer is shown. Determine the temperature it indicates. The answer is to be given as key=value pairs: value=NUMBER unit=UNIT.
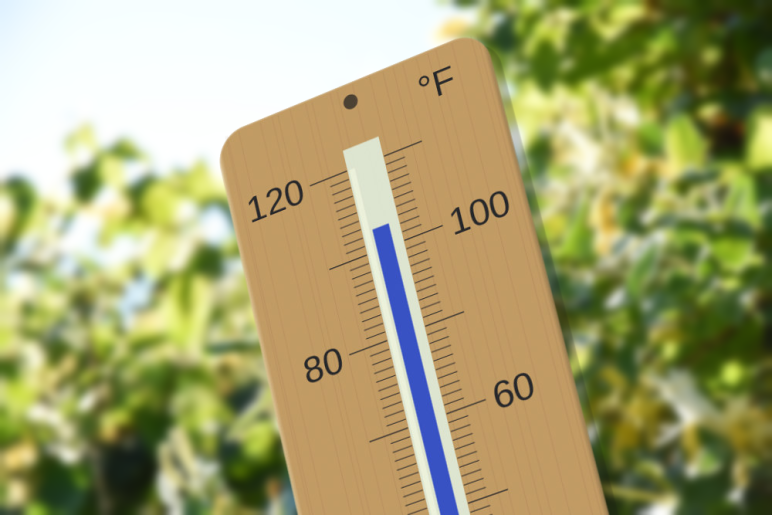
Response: value=105 unit=°F
